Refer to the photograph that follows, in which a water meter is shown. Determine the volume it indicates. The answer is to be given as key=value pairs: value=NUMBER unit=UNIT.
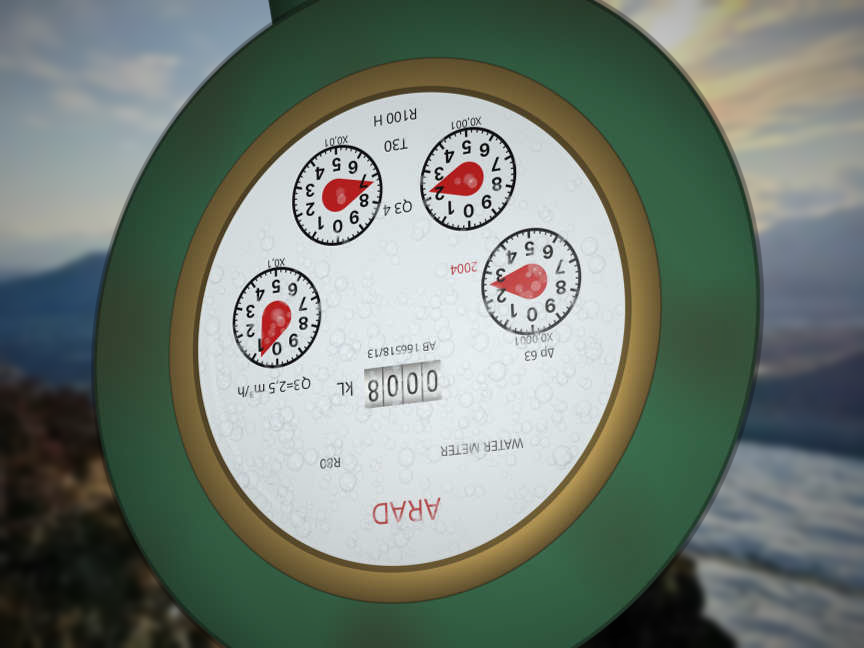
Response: value=8.0722 unit=kL
